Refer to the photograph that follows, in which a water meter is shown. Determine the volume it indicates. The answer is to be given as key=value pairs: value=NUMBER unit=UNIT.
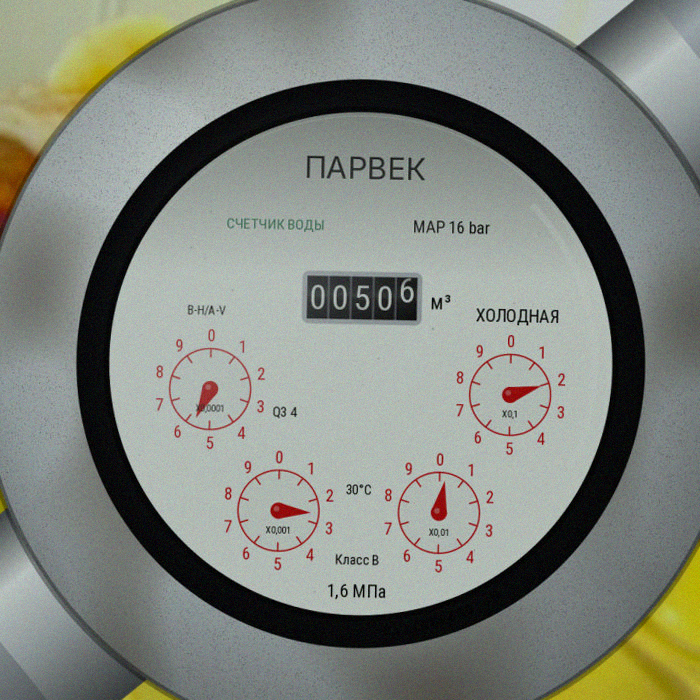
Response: value=506.2025 unit=m³
